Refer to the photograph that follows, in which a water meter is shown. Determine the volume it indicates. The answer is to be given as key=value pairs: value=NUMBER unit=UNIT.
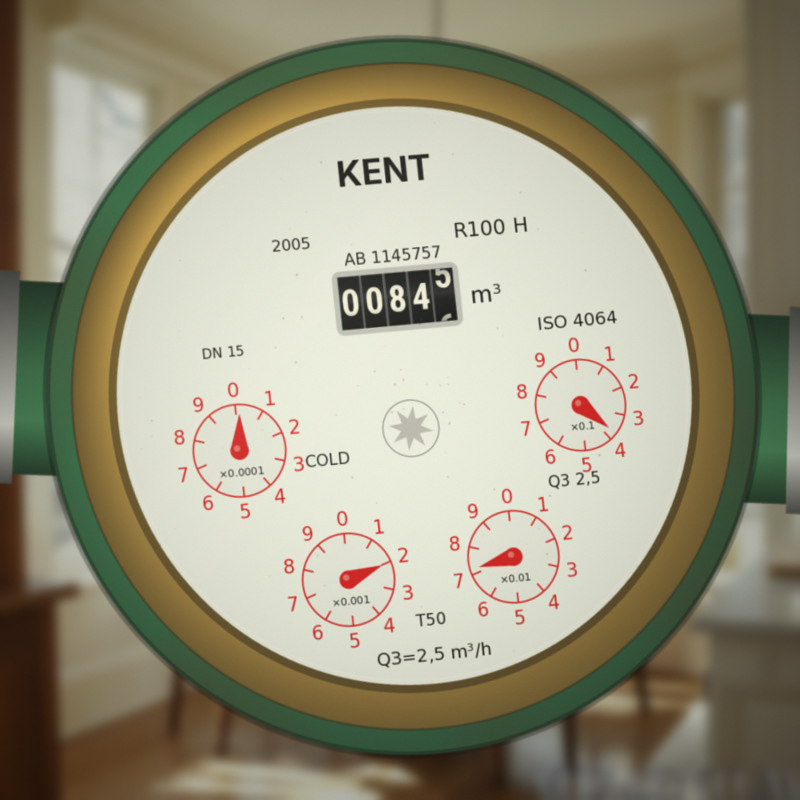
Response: value=845.3720 unit=m³
